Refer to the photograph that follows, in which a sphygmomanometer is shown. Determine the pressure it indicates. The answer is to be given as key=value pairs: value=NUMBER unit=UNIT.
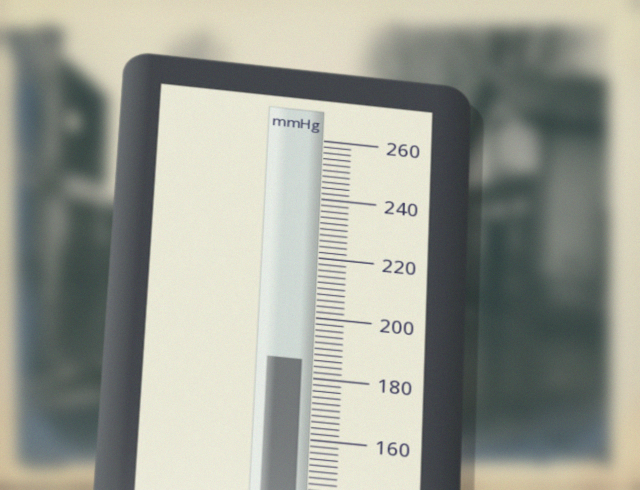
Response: value=186 unit=mmHg
